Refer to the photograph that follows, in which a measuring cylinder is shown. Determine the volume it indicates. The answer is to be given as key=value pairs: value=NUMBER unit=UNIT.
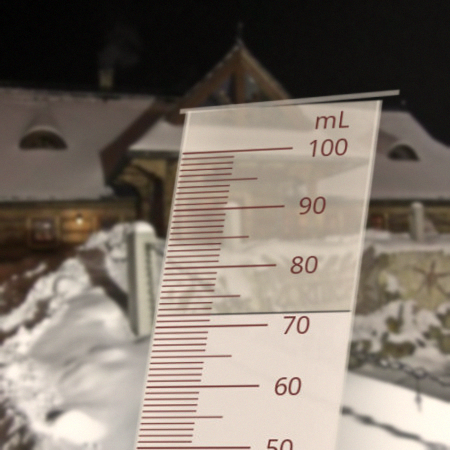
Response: value=72 unit=mL
